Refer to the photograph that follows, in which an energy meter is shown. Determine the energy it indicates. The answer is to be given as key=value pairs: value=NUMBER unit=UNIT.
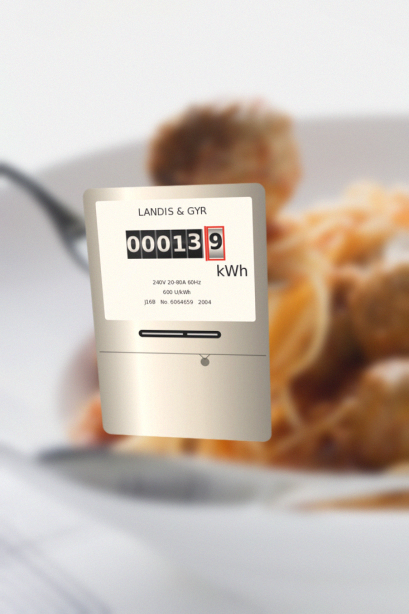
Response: value=13.9 unit=kWh
